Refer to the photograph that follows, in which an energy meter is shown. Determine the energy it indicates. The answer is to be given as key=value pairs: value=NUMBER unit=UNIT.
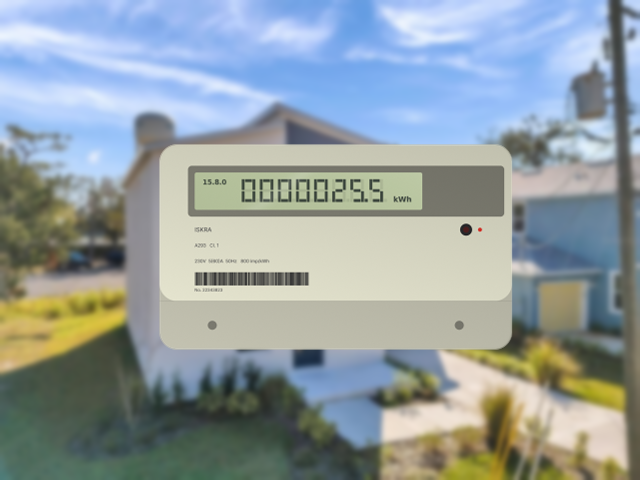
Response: value=25.5 unit=kWh
